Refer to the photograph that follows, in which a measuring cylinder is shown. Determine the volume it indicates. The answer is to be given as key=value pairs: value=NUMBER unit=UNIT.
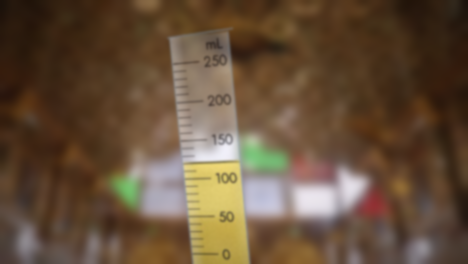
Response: value=120 unit=mL
